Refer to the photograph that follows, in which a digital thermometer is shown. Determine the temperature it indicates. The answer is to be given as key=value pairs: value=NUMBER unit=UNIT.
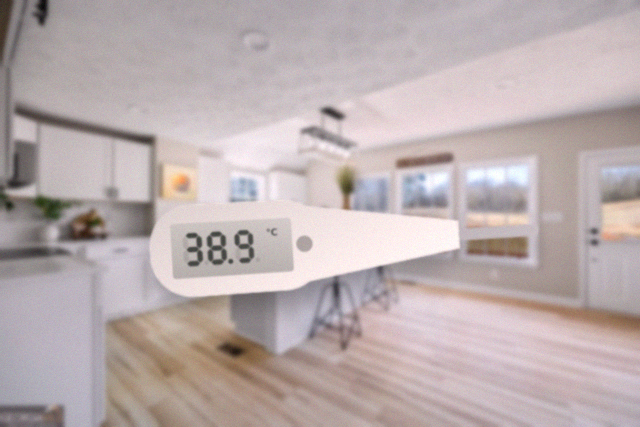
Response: value=38.9 unit=°C
